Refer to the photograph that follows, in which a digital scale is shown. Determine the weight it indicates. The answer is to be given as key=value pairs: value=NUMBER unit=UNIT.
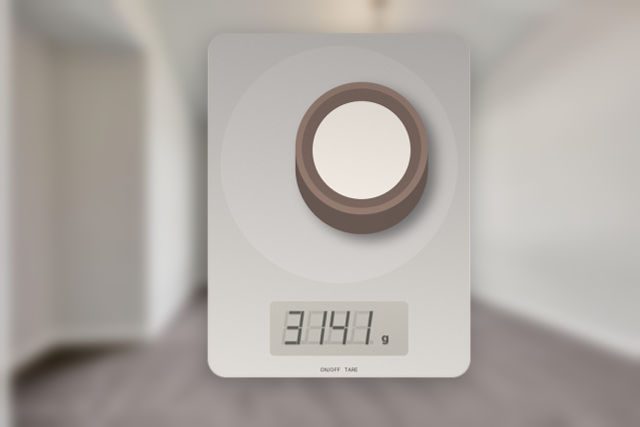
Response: value=3141 unit=g
